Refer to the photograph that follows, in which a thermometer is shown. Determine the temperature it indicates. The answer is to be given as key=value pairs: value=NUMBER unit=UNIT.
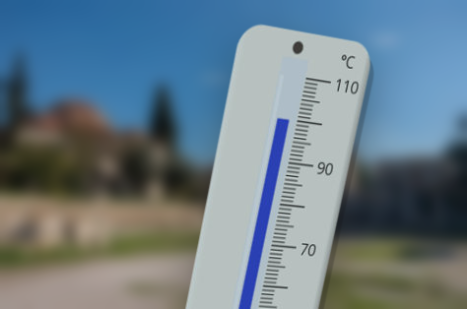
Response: value=100 unit=°C
